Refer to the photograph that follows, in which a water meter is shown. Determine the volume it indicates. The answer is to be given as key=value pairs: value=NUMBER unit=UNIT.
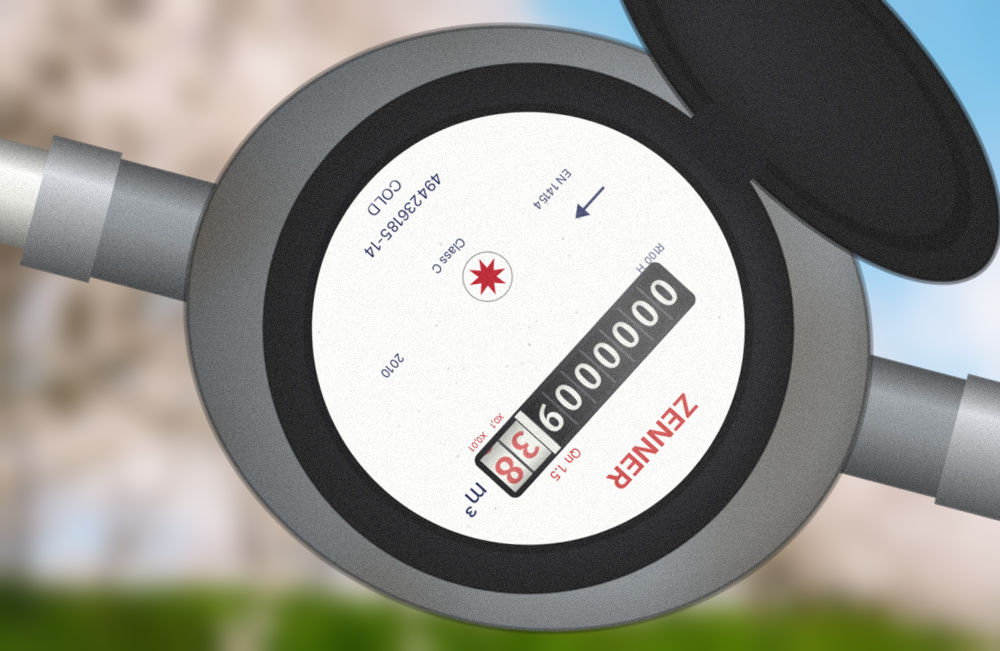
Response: value=9.38 unit=m³
